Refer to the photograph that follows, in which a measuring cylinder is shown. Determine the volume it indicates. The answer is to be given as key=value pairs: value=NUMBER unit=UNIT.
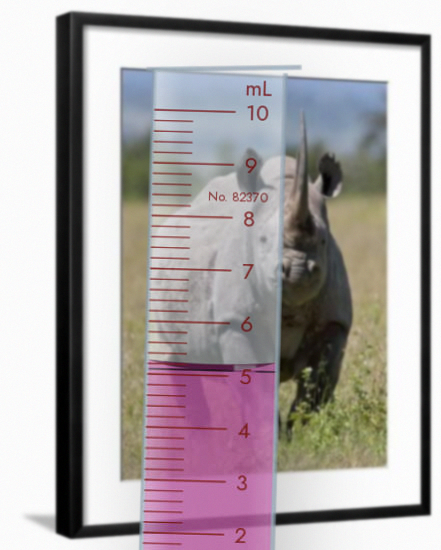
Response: value=5.1 unit=mL
